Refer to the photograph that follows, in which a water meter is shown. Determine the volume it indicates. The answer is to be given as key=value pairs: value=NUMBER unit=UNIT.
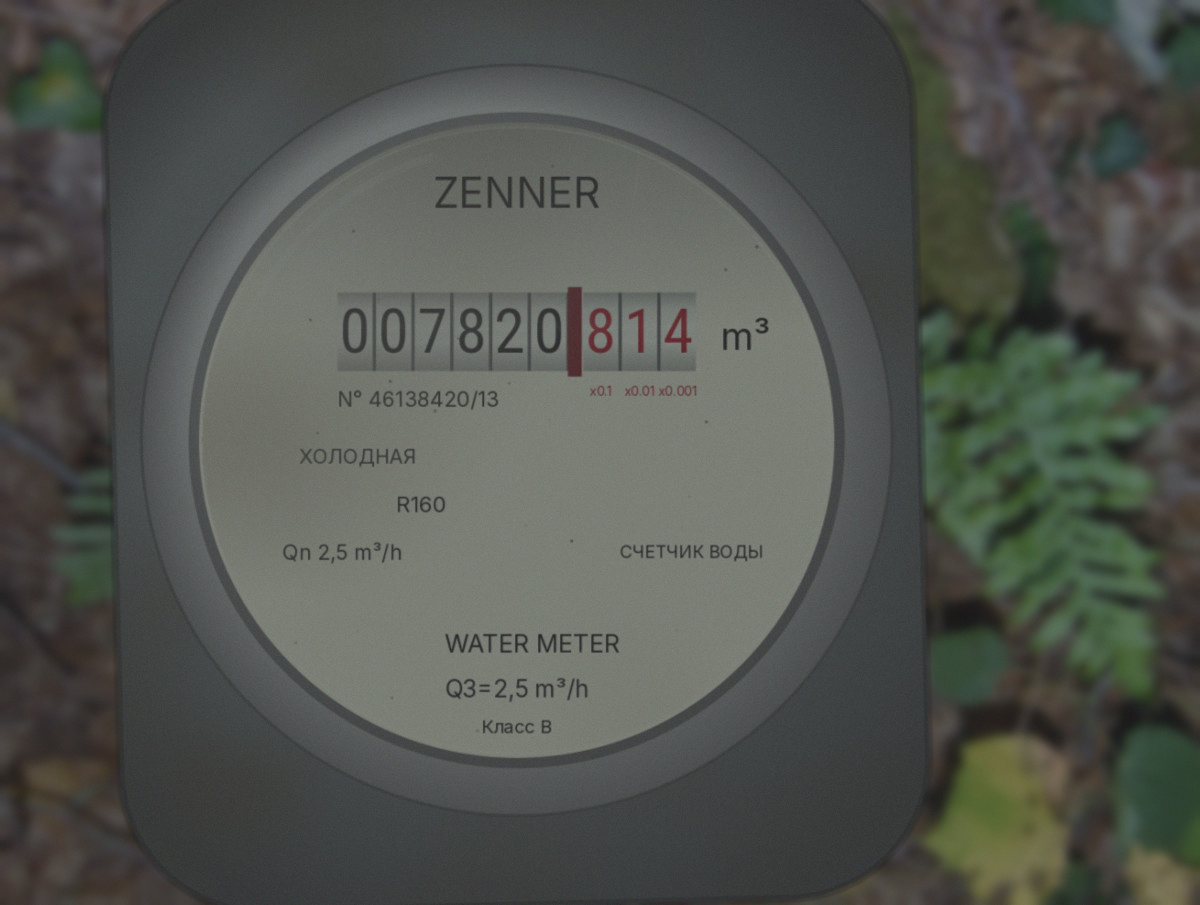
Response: value=7820.814 unit=m³
